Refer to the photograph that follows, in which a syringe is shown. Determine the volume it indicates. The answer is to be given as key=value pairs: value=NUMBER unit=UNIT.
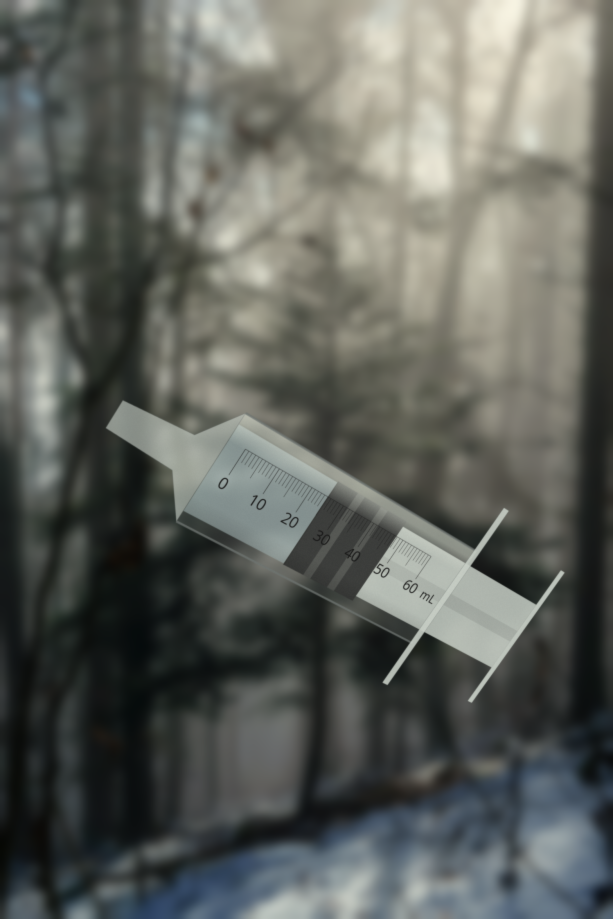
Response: value=25 unit=mL
